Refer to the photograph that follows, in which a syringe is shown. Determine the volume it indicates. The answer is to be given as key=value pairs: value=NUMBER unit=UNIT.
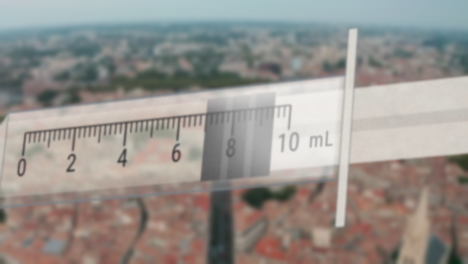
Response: value=7 unit=mL
